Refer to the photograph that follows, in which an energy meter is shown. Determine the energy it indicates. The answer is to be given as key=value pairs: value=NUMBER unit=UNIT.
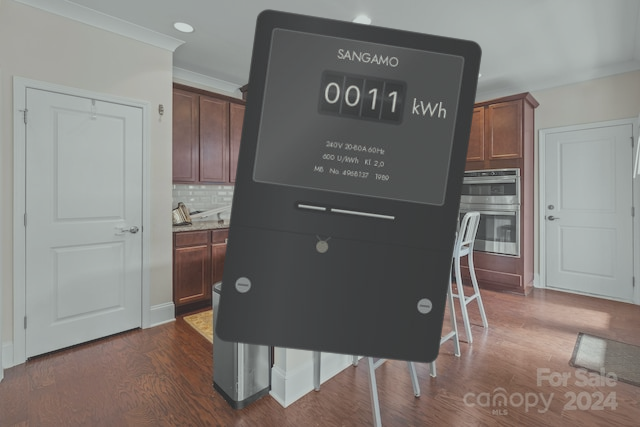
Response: value=11 unit=kWh
